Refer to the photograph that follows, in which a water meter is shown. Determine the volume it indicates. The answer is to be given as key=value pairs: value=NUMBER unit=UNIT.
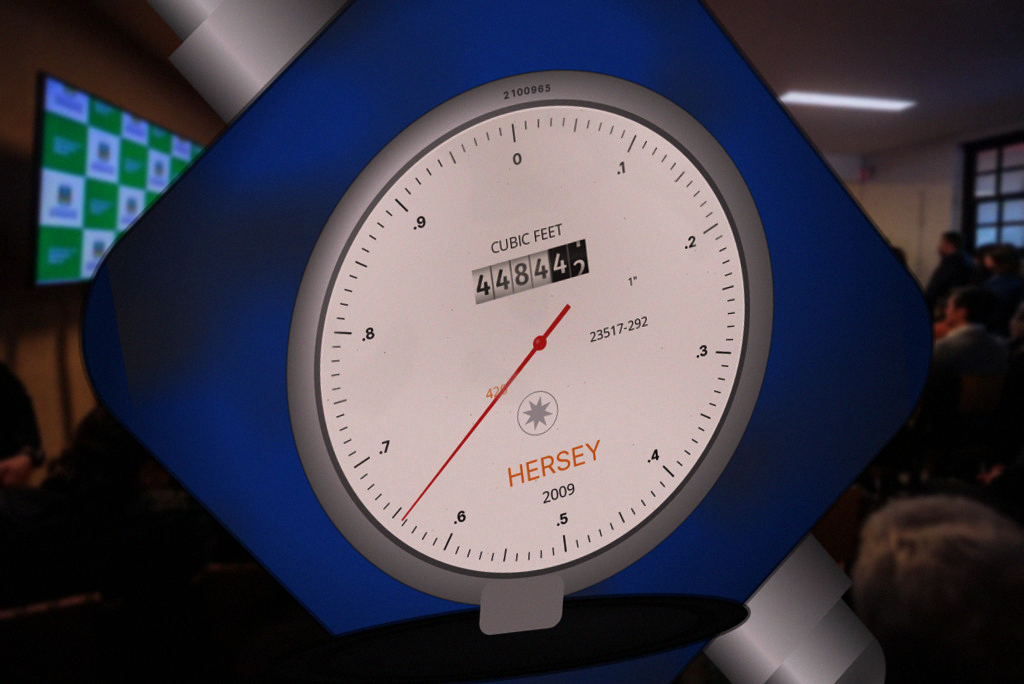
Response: value=448441.64 unit=ft³
